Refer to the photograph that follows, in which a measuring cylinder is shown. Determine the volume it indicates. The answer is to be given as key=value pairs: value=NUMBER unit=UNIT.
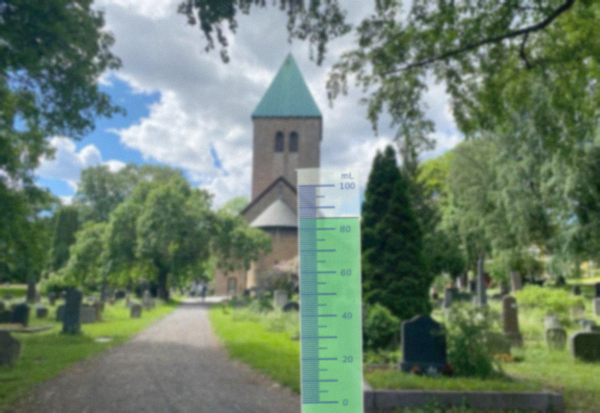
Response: value=85 unit=mL
